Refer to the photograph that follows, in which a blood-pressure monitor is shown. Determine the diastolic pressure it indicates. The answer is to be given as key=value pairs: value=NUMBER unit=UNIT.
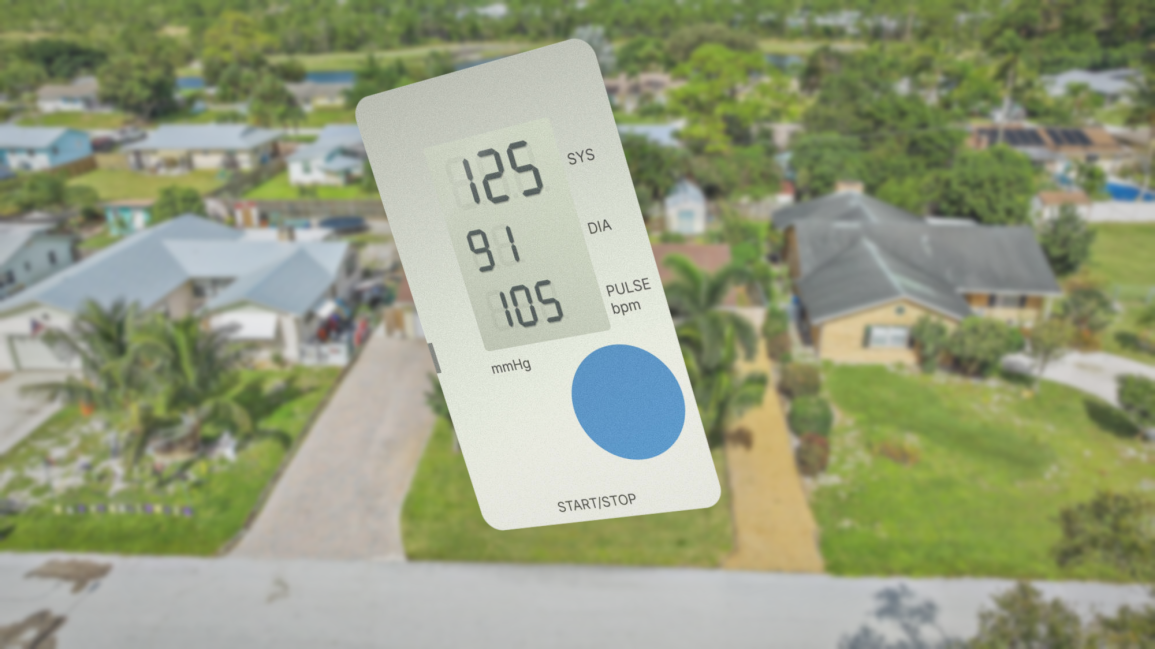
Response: value=91 unit=mmHg
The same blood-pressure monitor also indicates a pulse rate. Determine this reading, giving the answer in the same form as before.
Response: value=105 unit=bpm
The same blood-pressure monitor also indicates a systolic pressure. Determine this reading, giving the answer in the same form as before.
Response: value=125 unit=mmHg
